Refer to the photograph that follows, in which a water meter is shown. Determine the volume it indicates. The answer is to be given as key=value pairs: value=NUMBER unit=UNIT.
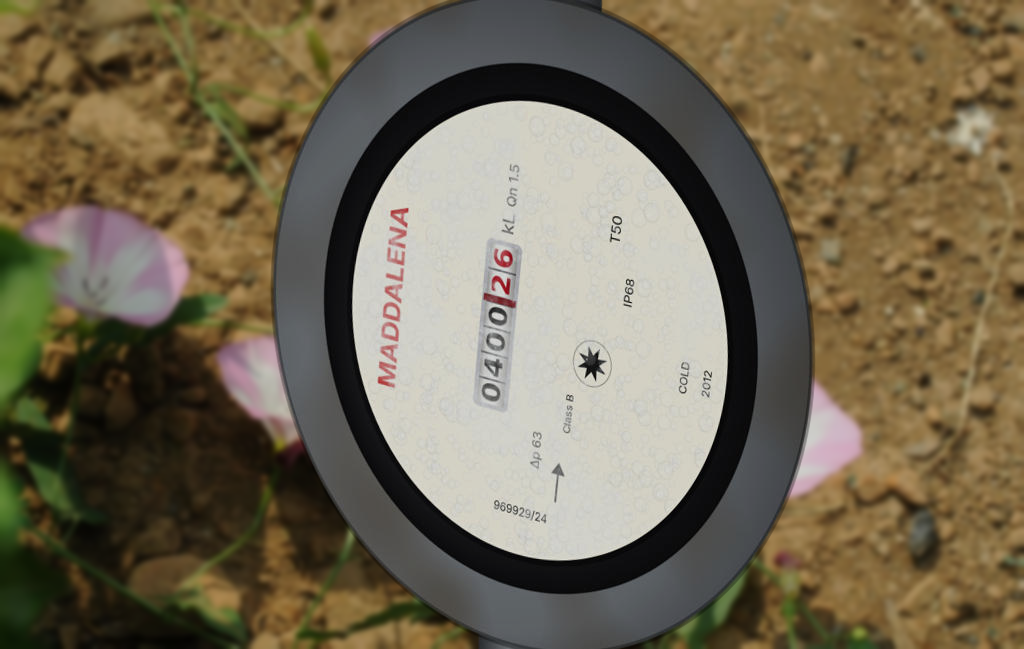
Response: value=400.26 unit=kL
